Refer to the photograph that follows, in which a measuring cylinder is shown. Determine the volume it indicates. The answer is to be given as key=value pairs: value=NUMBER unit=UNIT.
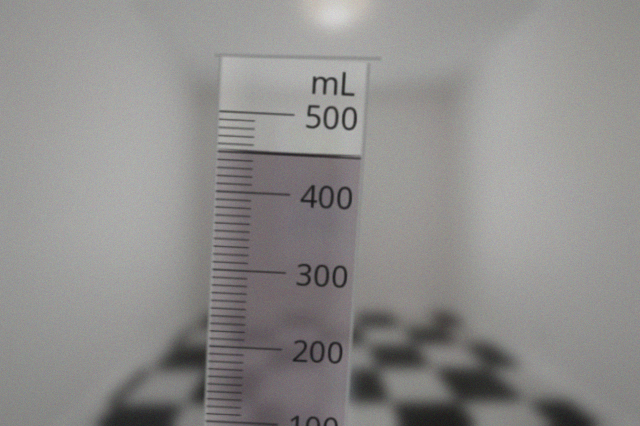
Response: value=450 unit=mL
